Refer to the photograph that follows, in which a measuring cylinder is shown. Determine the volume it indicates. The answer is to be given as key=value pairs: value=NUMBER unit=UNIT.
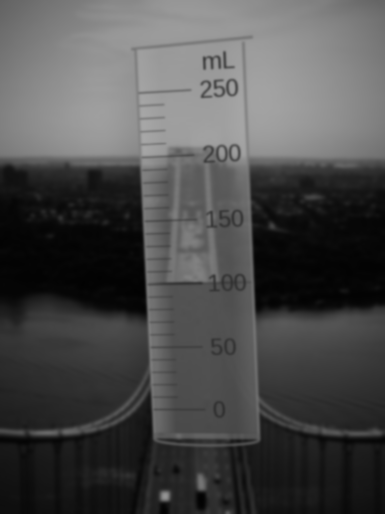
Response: value=100 unit=mL
